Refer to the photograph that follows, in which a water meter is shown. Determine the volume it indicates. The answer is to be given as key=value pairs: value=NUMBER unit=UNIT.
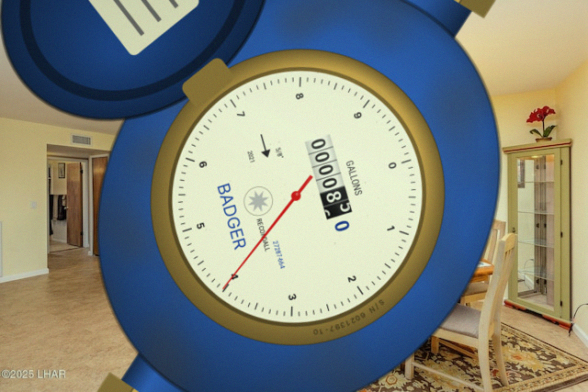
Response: value=854.0 unit=gal
